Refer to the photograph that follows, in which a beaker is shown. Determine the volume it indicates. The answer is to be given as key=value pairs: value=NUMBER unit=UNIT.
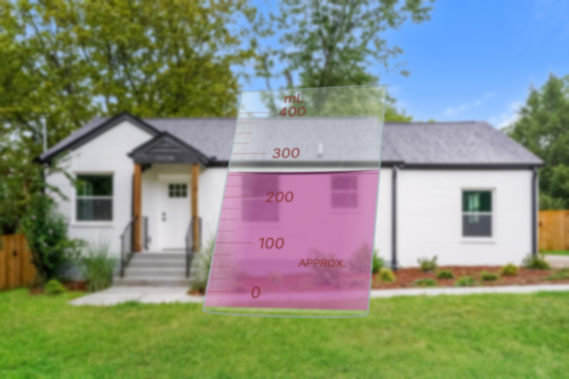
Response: value=250 unit=mL
